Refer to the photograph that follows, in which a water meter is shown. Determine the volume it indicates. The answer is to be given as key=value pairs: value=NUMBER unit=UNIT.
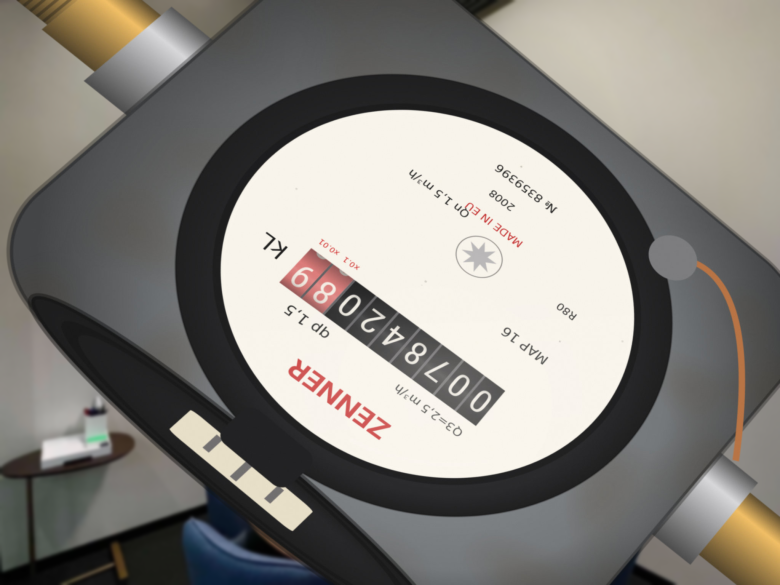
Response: value=78420.89 unit=kL
